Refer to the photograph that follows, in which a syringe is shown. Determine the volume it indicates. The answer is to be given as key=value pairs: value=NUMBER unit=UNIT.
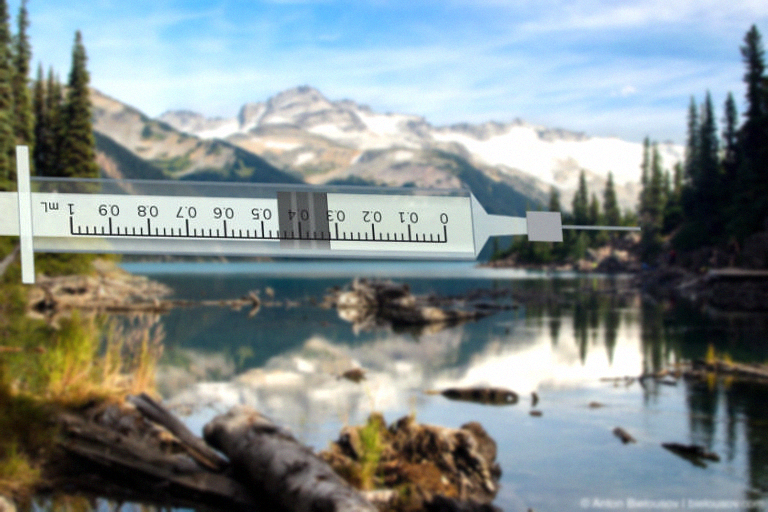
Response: value=0.32 unit=mL
